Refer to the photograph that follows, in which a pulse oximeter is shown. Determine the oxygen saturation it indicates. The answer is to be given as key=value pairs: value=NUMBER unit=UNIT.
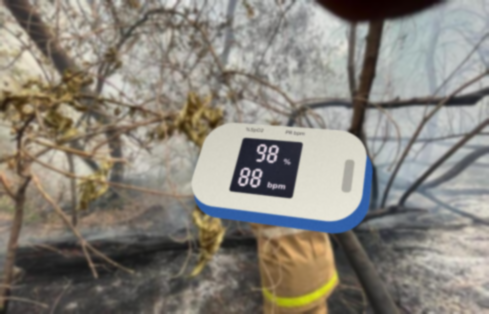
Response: value=98 unit=%
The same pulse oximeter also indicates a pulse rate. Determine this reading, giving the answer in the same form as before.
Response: value=88 unit=bpm
